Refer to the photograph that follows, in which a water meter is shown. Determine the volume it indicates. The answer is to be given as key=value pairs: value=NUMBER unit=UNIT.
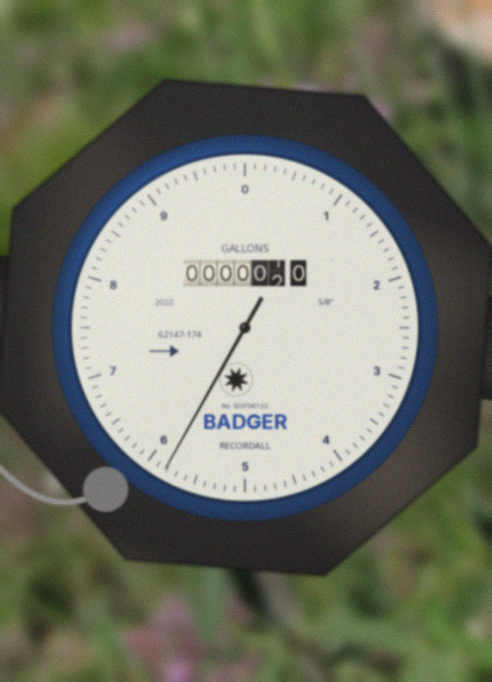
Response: value=15.8 unit=gal
